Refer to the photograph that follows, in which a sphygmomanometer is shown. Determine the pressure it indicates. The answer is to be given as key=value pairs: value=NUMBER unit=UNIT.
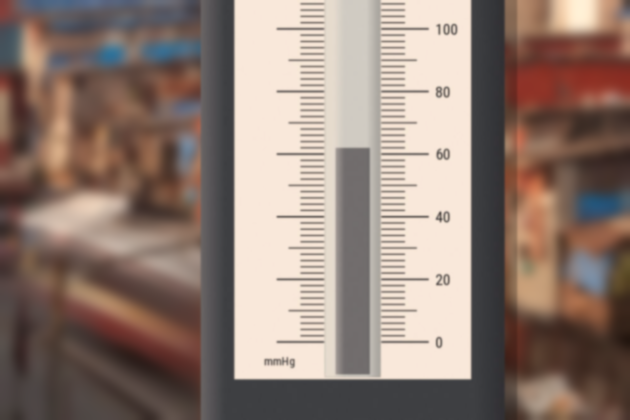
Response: value=62 unit=mmHg
